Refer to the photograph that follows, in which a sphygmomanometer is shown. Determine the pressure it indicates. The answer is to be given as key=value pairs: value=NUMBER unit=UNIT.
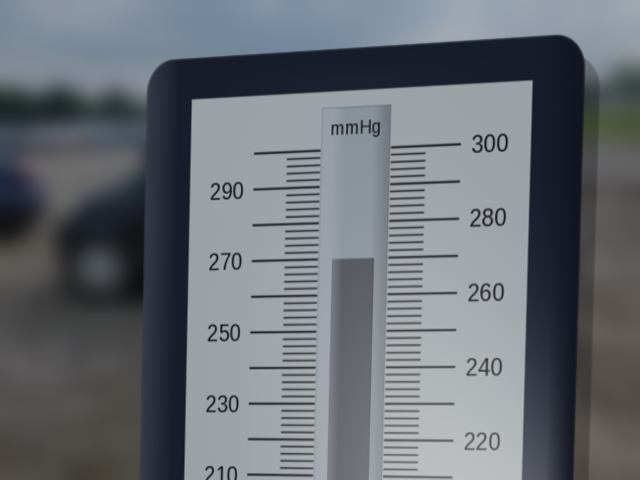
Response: value=270 unit=mmHg
